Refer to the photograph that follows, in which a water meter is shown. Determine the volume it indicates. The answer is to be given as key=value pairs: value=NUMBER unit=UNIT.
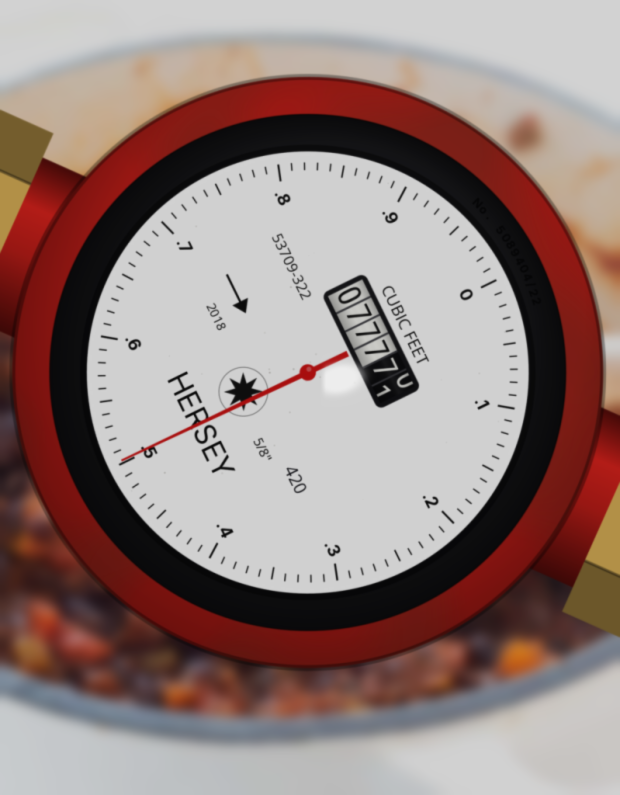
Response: value=77770.50 unit=ft³
